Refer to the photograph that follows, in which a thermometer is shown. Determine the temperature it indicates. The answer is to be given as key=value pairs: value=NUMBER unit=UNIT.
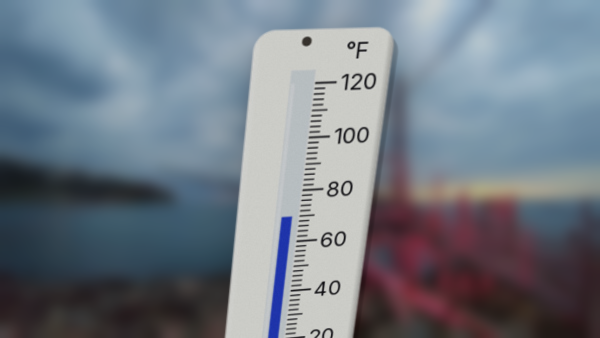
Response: value=70 unit=°F
